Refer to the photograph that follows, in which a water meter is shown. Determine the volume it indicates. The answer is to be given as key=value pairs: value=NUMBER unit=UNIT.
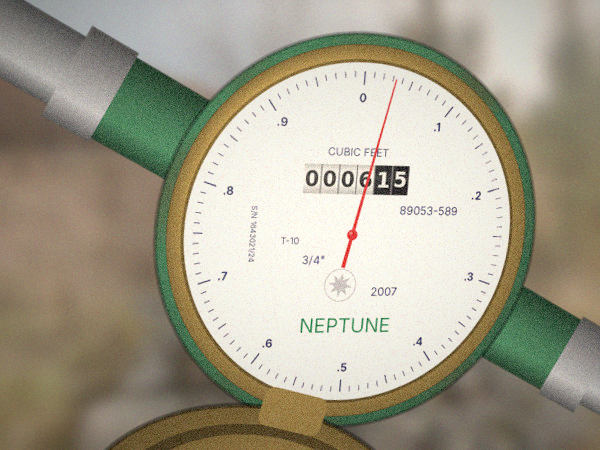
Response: value=615.03 unit=ft³
